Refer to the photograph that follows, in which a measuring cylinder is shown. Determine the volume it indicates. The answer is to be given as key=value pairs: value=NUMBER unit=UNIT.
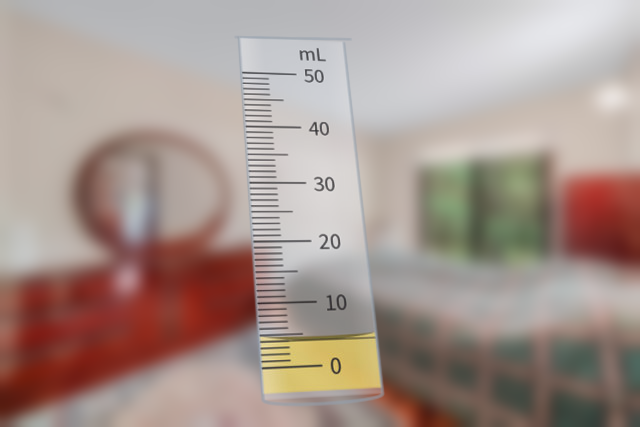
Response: value=4 unit=mL
